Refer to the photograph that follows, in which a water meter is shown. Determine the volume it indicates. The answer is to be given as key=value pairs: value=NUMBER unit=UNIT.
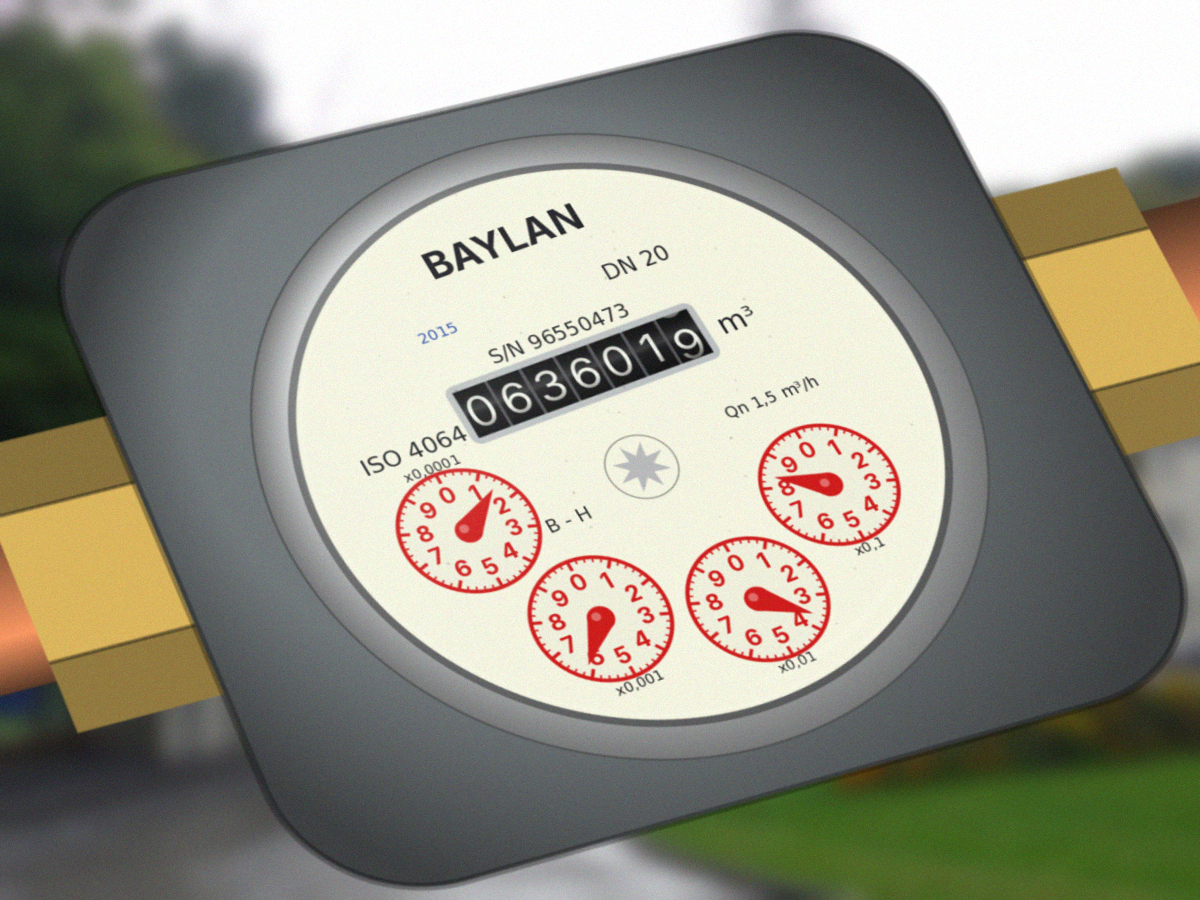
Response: value=636018.8361 unit=m³
